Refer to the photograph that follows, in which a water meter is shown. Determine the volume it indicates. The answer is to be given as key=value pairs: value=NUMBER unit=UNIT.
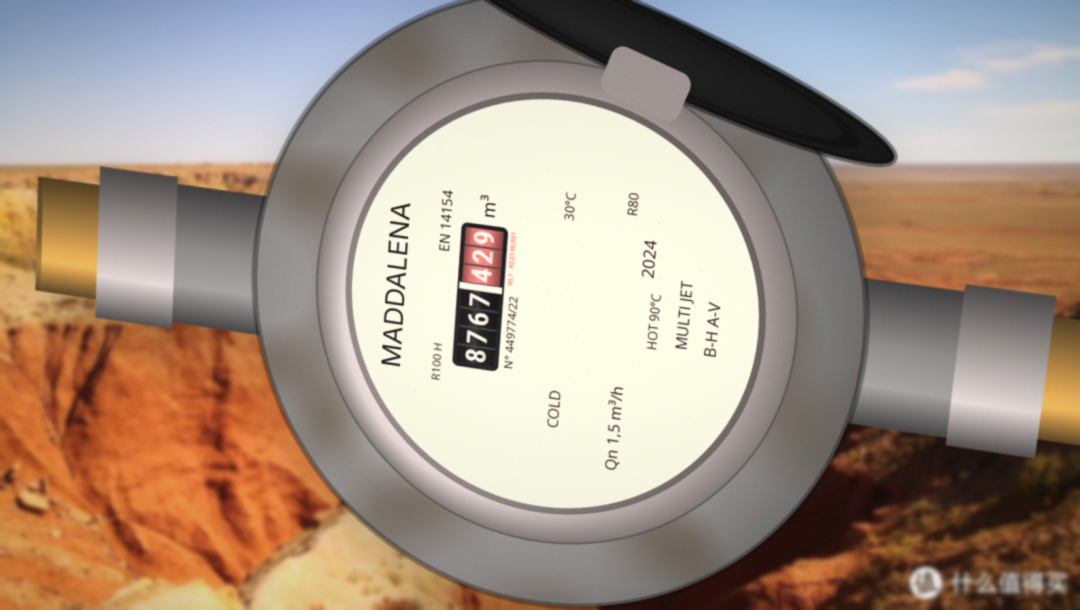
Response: value=8767.429 unit=m³
